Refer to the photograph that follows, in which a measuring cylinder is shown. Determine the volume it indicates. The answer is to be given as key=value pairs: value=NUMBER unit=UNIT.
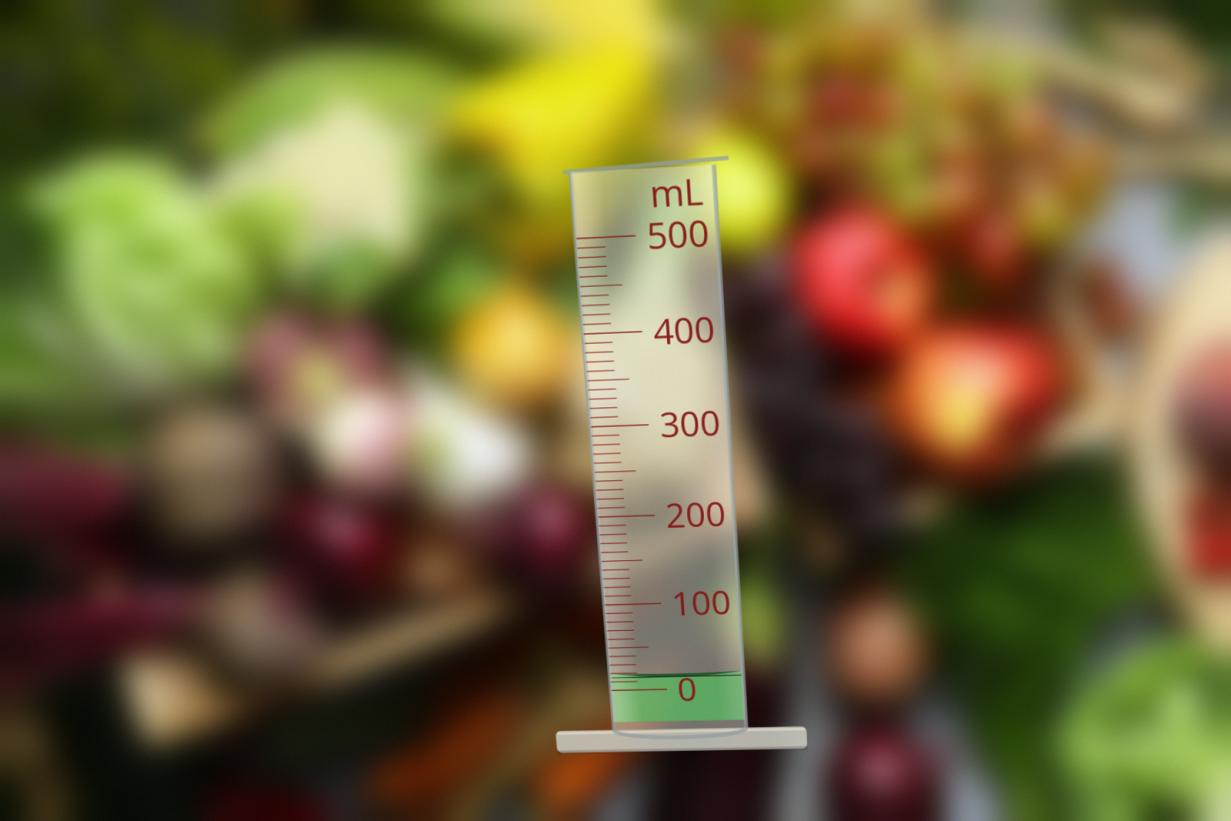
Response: value=15 unit=mL
